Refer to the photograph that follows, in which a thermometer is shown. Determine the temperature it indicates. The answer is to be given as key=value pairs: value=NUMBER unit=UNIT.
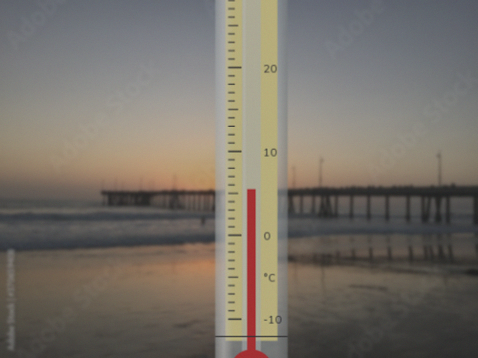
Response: value=5.5 unit=°C
